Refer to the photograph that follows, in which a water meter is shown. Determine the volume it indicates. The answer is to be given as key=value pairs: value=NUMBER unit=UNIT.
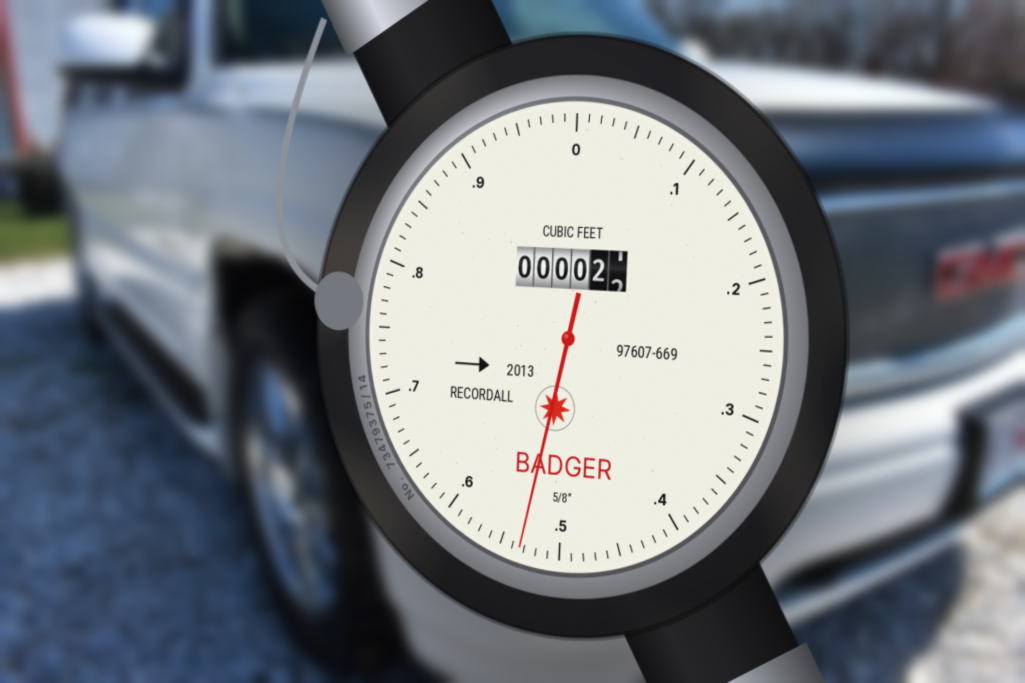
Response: value=21.53 unit=ft³
